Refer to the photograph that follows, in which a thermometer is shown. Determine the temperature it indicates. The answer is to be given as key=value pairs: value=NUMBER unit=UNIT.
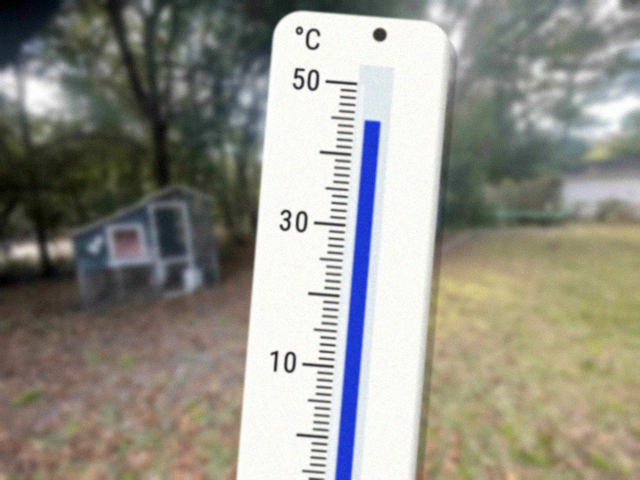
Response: value=45 unit=°C
